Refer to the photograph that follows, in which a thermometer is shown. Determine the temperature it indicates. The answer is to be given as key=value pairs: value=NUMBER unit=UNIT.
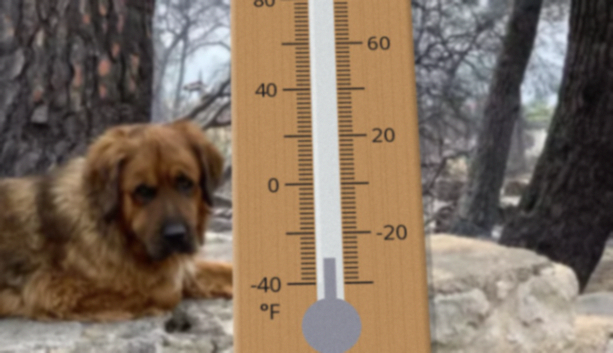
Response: value=-30 unit=°F
